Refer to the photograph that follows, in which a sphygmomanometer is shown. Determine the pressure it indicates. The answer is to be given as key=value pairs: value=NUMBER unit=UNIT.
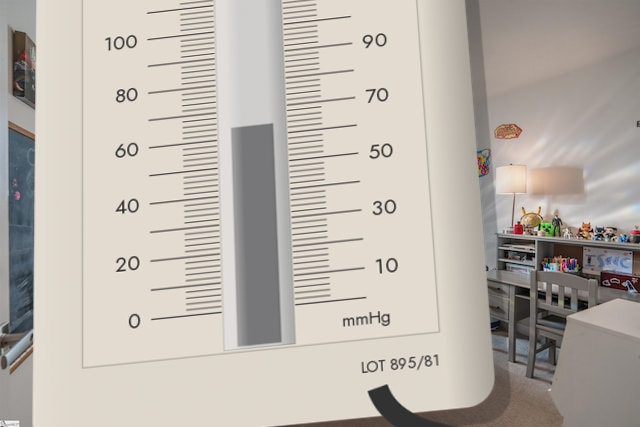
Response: value=64 unit=mmHg
